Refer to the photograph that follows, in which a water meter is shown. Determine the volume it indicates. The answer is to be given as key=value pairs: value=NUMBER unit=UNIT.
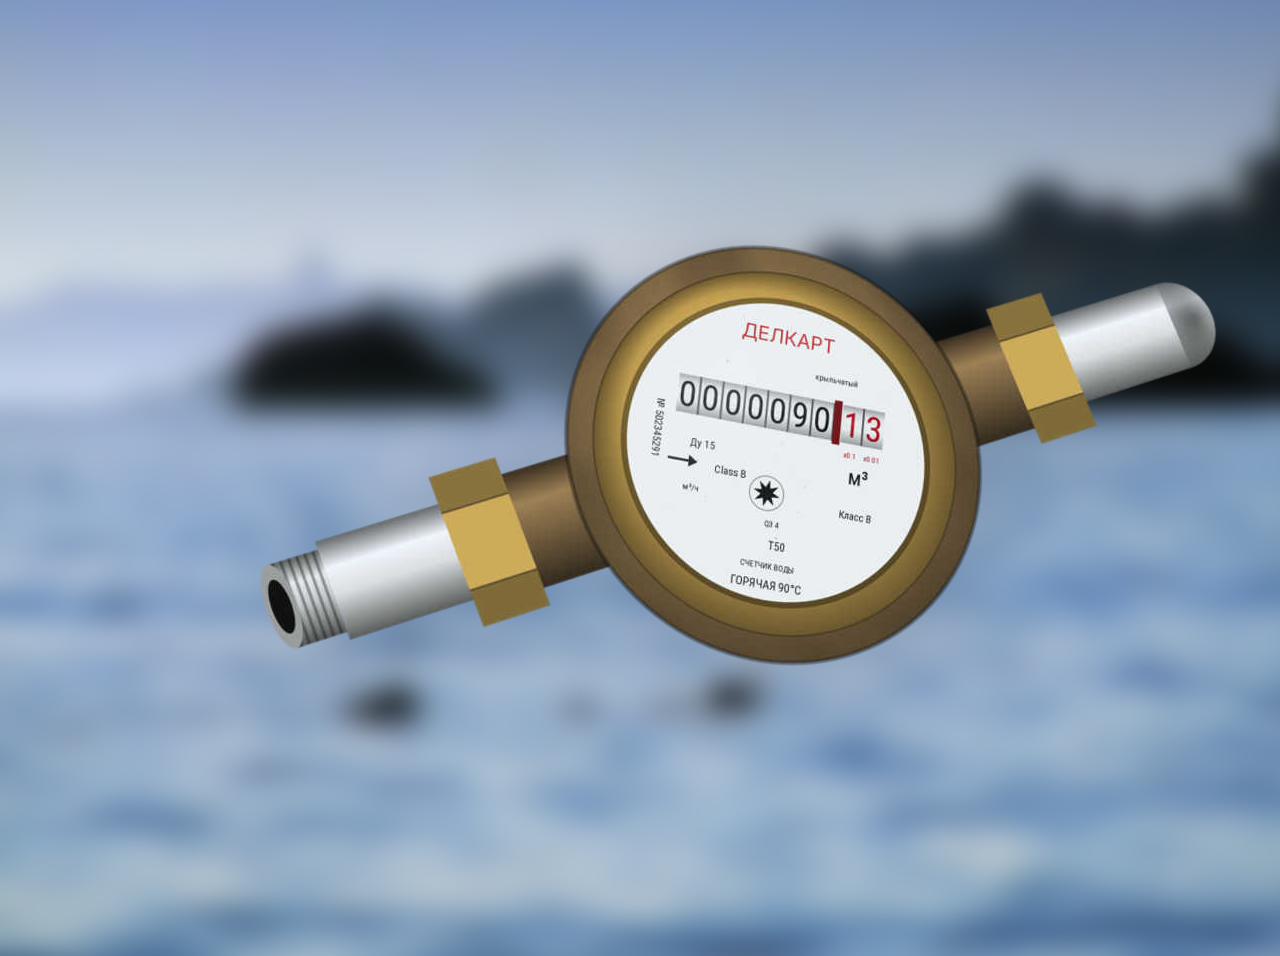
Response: value=90.13 unit=m³
